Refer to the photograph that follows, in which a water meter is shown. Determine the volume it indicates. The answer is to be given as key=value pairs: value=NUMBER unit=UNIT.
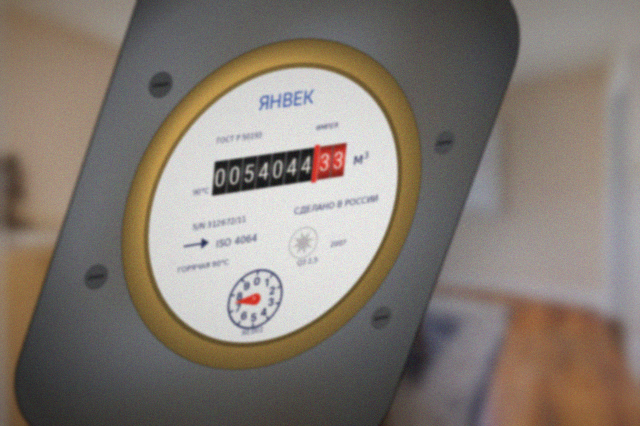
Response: value=54044.337 unit=m³
